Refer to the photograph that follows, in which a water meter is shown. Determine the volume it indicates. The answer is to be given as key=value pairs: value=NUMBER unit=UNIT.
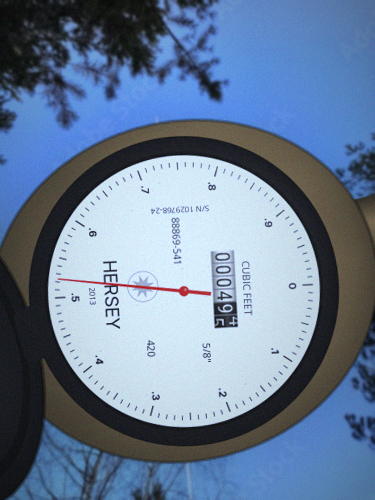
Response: value=494.52 unit=ft³
